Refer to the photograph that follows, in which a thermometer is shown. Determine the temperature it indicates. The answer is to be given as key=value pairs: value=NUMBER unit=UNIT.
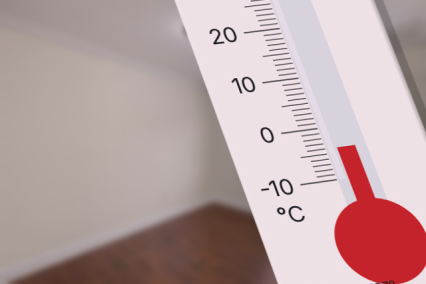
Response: value=-4 unit=°C
